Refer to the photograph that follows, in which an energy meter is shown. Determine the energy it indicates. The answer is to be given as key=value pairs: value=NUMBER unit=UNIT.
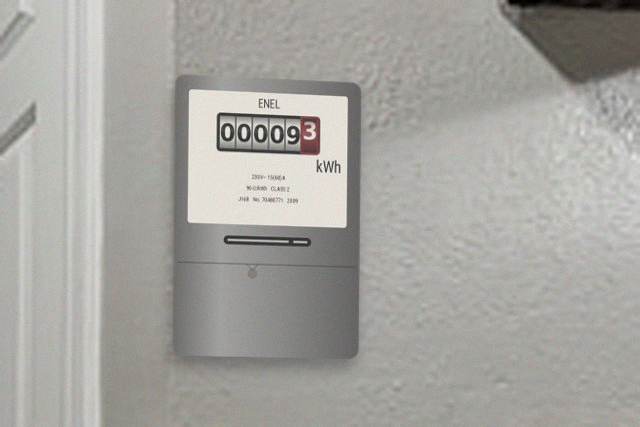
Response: value=9.3 unit=kWh
